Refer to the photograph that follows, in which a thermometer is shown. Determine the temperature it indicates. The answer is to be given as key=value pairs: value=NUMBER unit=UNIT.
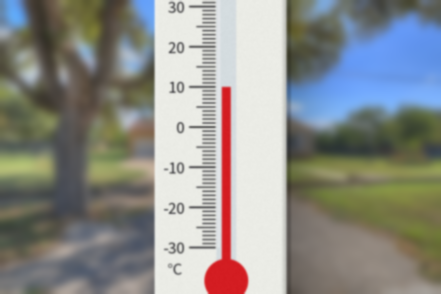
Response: value=10 unit=°C
